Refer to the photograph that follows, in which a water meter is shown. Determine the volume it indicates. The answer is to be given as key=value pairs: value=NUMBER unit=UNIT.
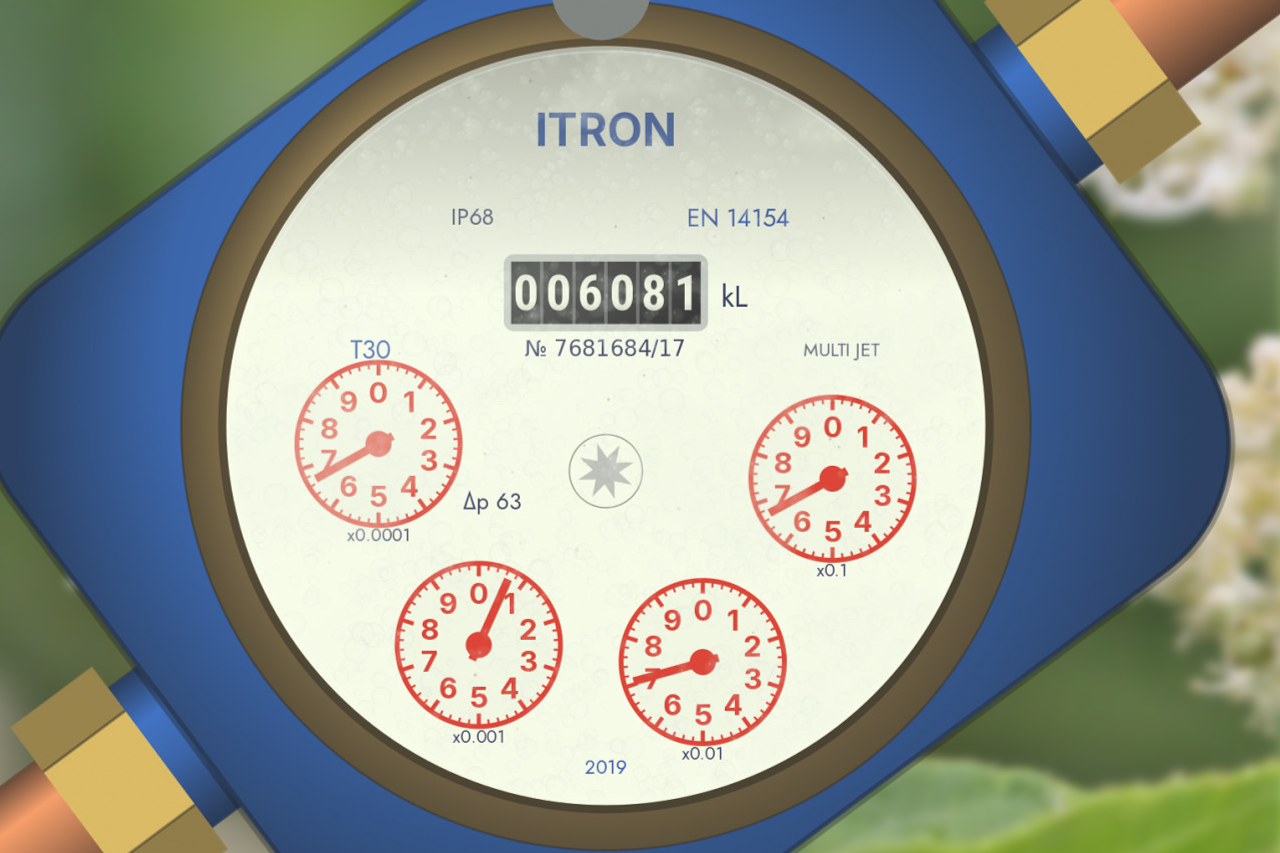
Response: value=6081.6706 unit=kL
